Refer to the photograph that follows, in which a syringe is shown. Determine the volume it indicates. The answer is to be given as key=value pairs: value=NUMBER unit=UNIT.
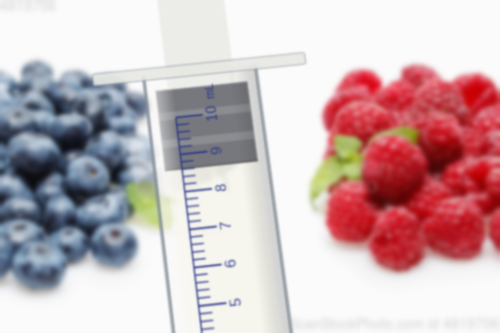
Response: value=8.6 unit=mL
